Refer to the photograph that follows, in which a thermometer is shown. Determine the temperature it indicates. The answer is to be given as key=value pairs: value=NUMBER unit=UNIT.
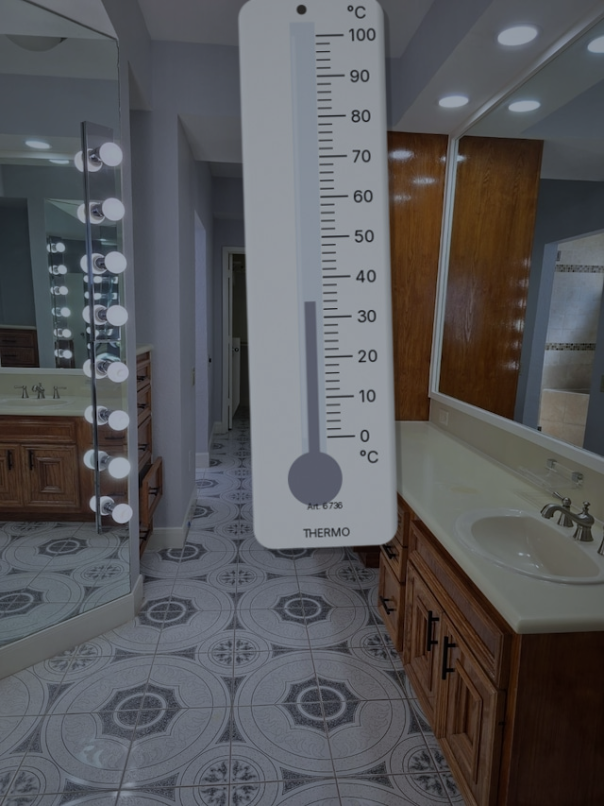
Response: value=34 unit=°C
